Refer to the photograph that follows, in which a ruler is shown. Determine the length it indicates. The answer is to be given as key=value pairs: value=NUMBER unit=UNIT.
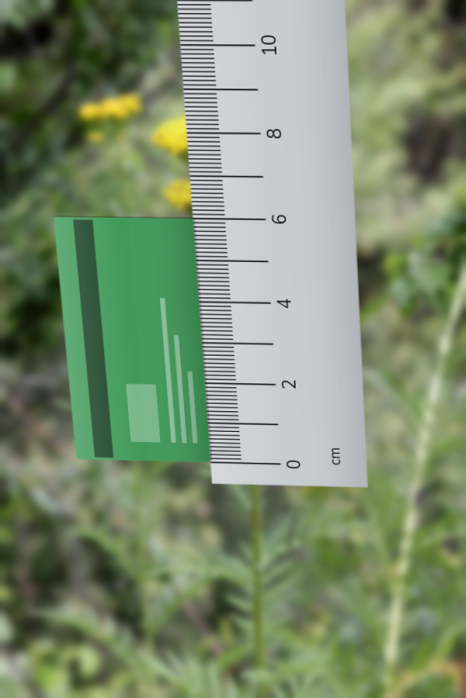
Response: value=6 unit=cm
